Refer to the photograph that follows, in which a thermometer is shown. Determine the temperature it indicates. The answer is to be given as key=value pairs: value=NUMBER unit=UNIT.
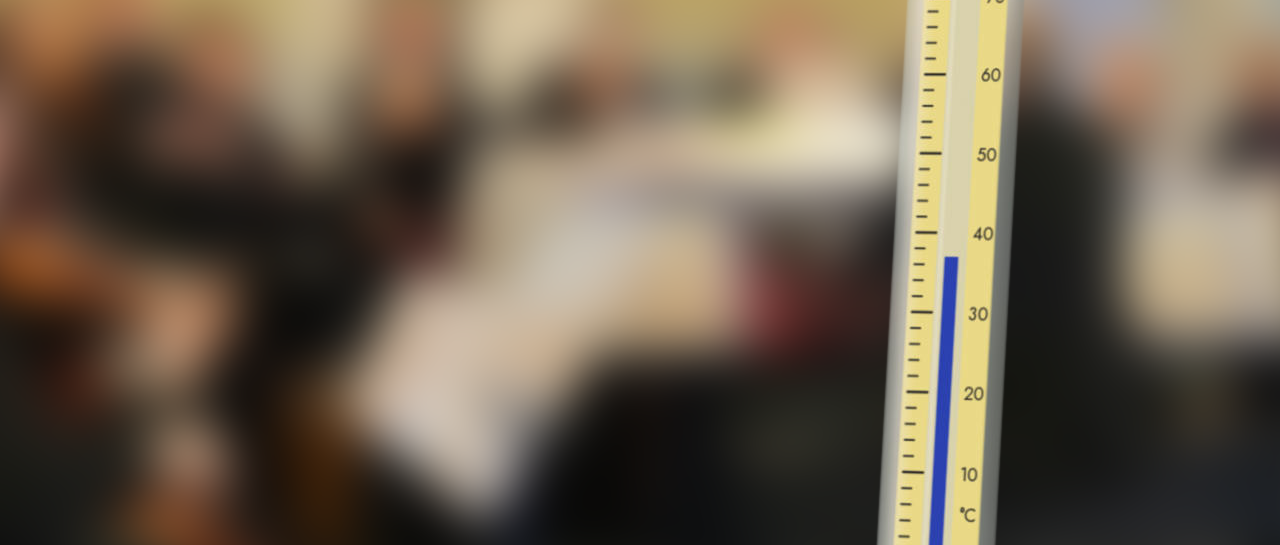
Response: value=37 unit=°C
